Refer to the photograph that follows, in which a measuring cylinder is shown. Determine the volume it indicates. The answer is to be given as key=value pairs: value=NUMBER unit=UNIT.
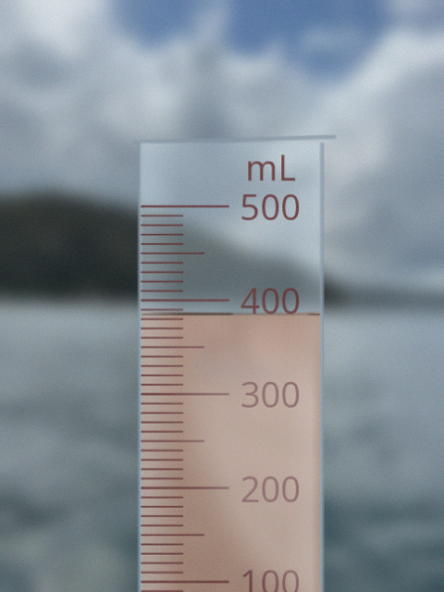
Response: value=385 unit=mL
